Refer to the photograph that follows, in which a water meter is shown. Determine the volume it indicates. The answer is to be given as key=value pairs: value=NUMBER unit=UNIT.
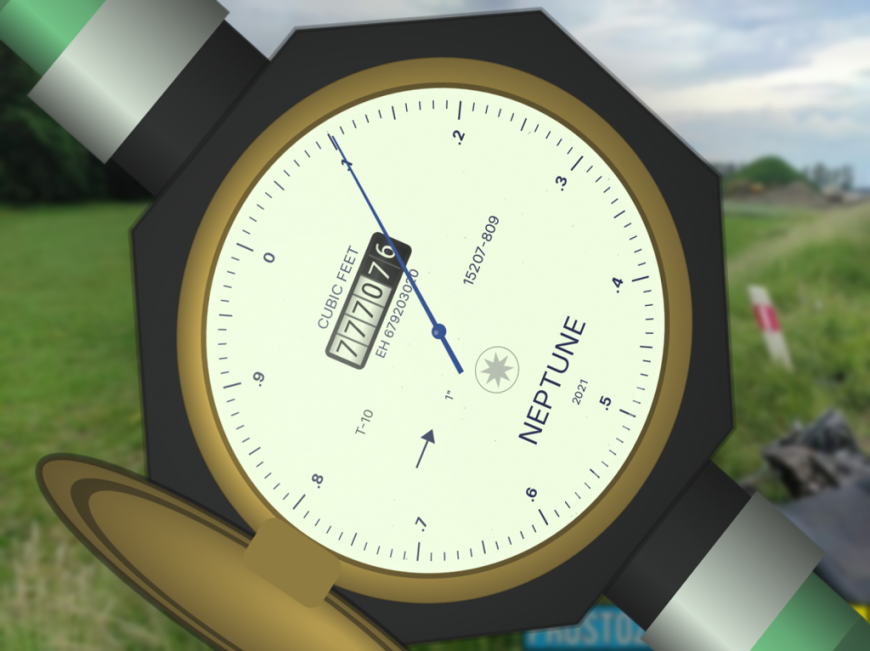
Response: value=777076.10 unit=ft³
